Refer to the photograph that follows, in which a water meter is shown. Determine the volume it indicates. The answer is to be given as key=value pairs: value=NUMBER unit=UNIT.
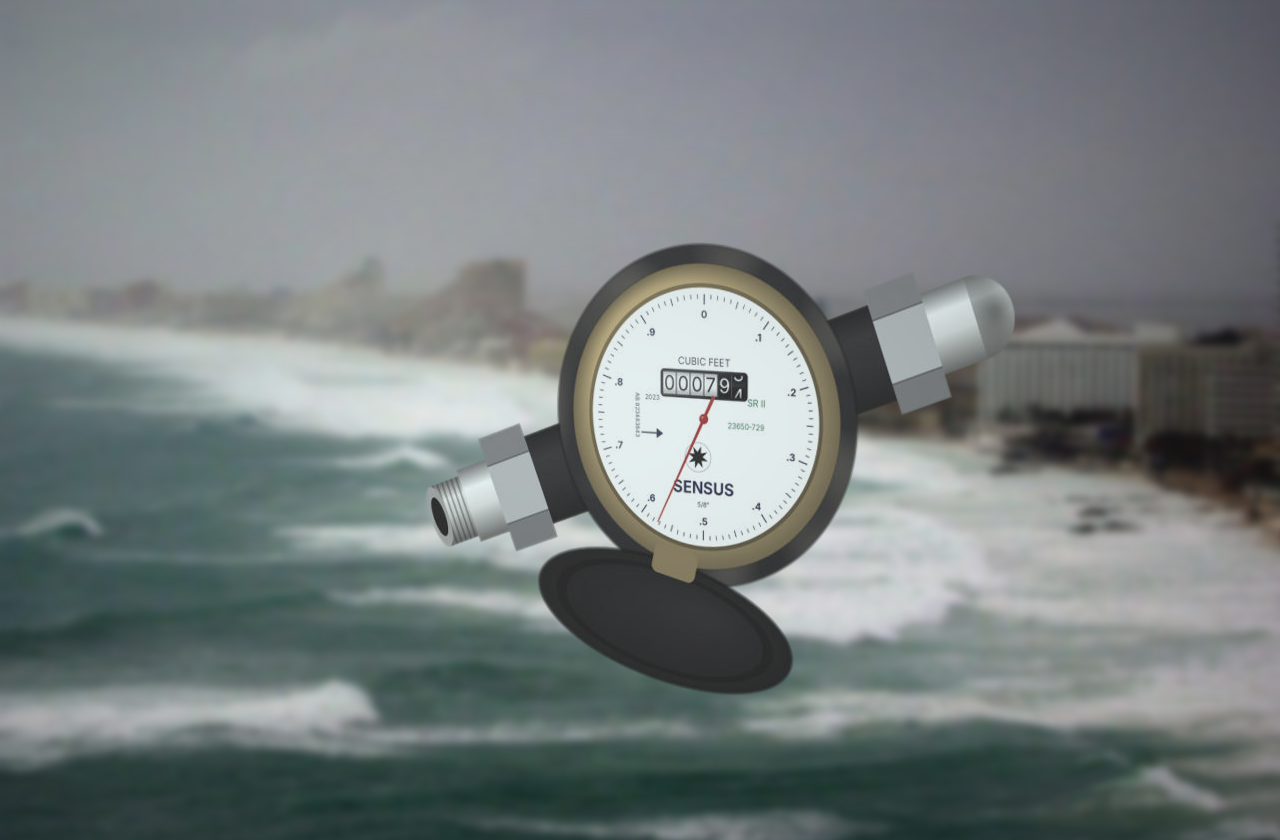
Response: value=793.57 unit=ft³
